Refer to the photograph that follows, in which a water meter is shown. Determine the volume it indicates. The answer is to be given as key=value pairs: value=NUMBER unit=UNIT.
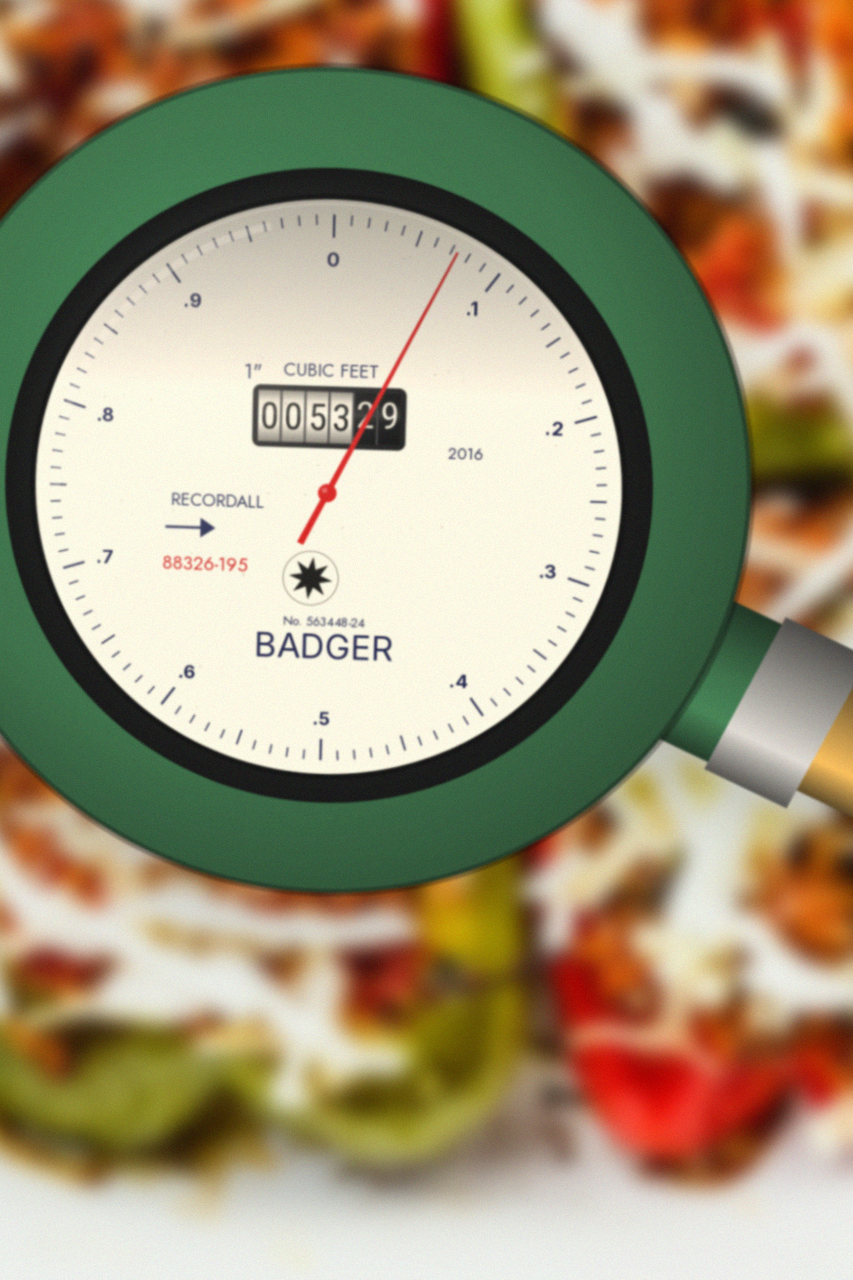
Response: value=5329.07 unit=ft³
